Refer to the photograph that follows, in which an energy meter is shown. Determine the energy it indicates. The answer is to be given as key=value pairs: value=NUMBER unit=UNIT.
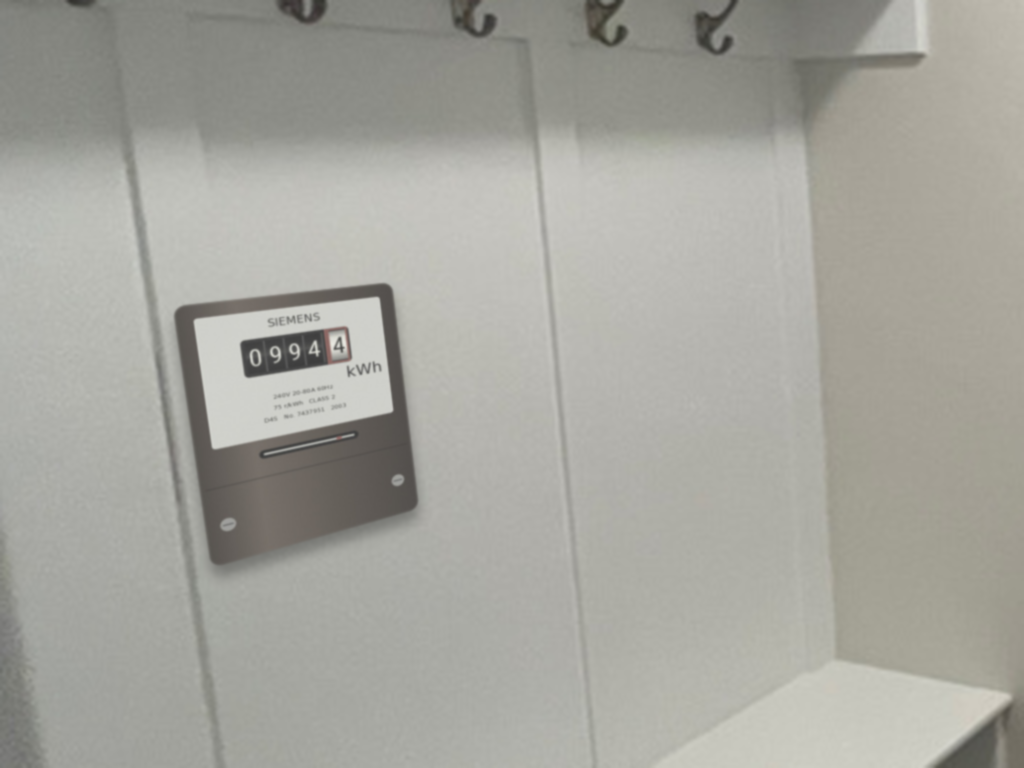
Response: value=994.4 unit=kWh
